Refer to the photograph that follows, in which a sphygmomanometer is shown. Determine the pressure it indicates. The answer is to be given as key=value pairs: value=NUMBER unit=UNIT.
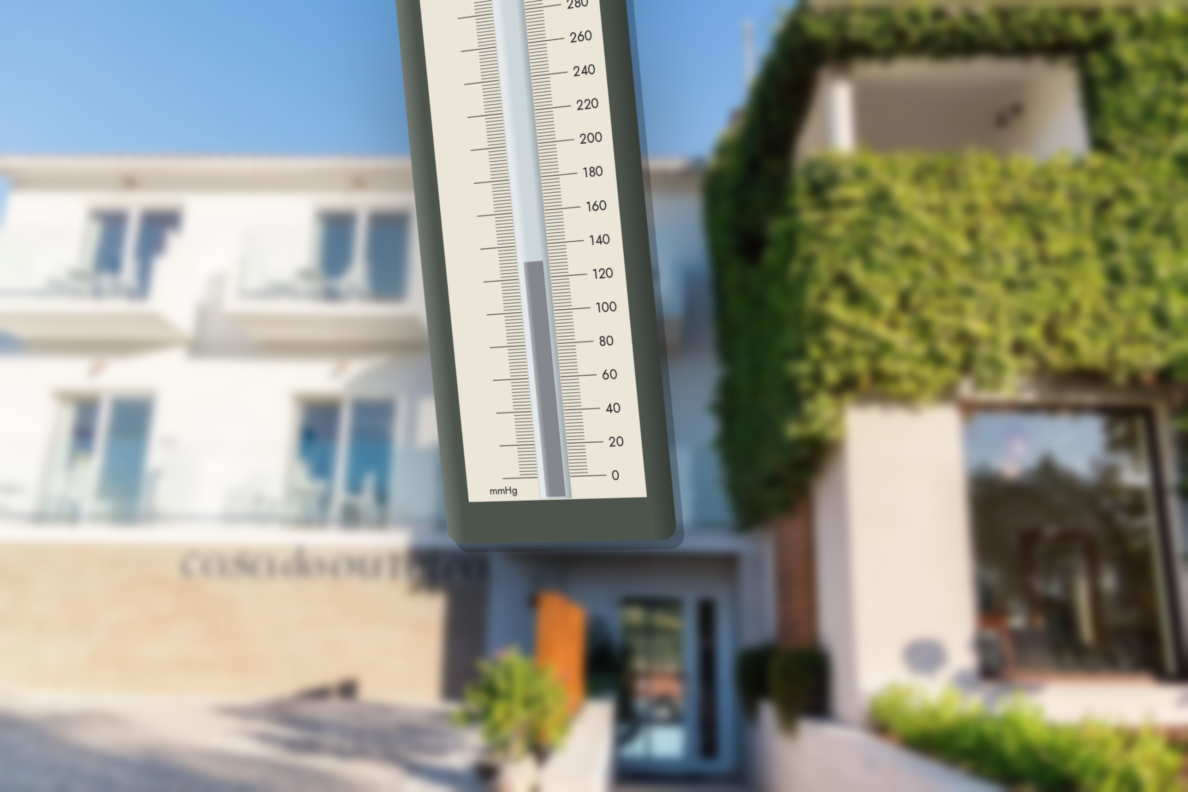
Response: value=130 unit=mmHg
